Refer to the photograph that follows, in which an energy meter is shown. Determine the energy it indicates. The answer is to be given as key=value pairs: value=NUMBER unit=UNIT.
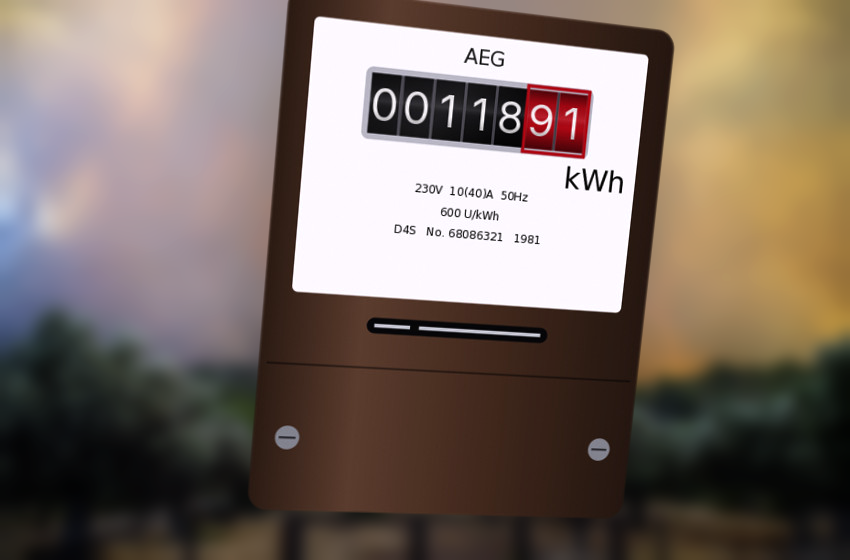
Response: value=118.91 unit=kWh
